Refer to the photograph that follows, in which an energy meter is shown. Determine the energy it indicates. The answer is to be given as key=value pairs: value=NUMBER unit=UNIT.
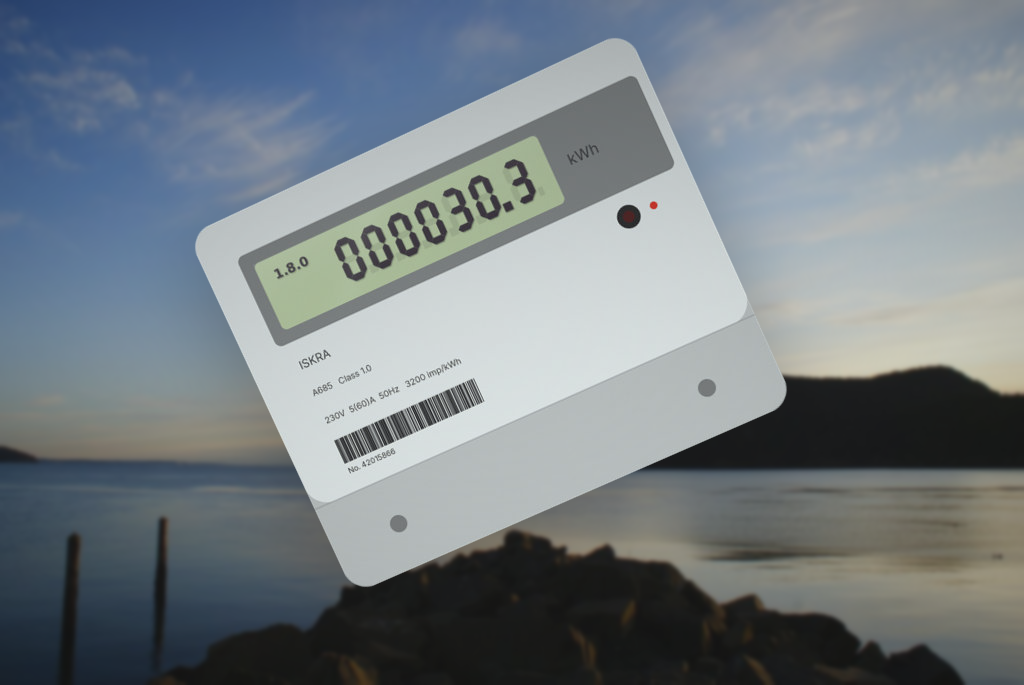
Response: value=30.3 unit=kWh
